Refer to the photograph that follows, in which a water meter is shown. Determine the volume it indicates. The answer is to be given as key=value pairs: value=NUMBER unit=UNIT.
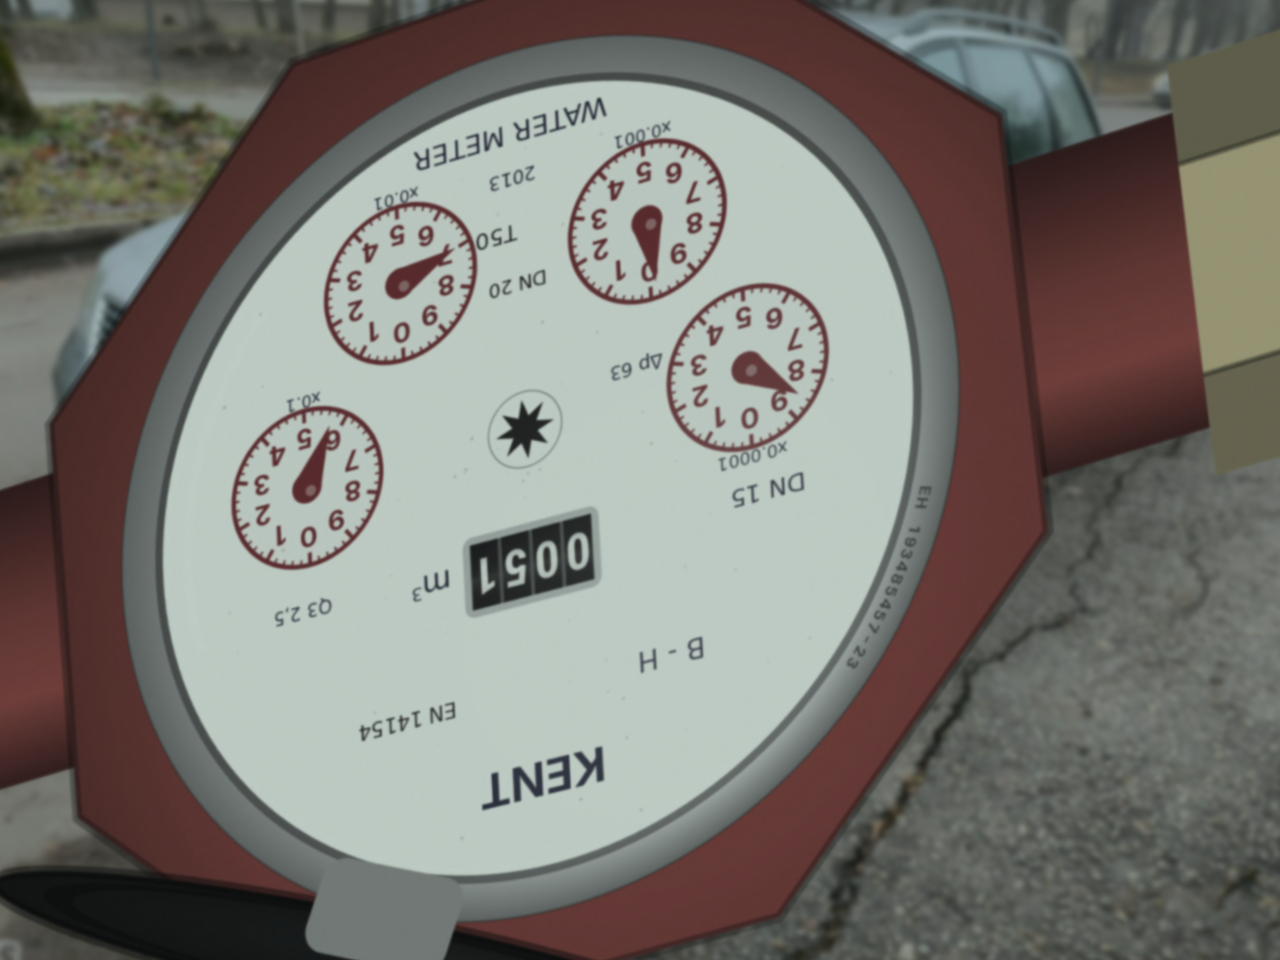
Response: value=51.5698 unit=m³
